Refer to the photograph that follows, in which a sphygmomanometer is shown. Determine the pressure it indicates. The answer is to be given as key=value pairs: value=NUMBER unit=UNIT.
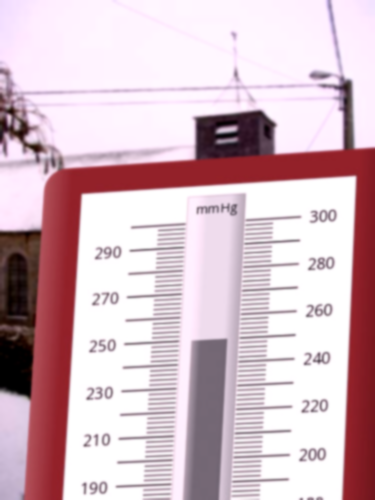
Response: value=250 unit=mmHg
